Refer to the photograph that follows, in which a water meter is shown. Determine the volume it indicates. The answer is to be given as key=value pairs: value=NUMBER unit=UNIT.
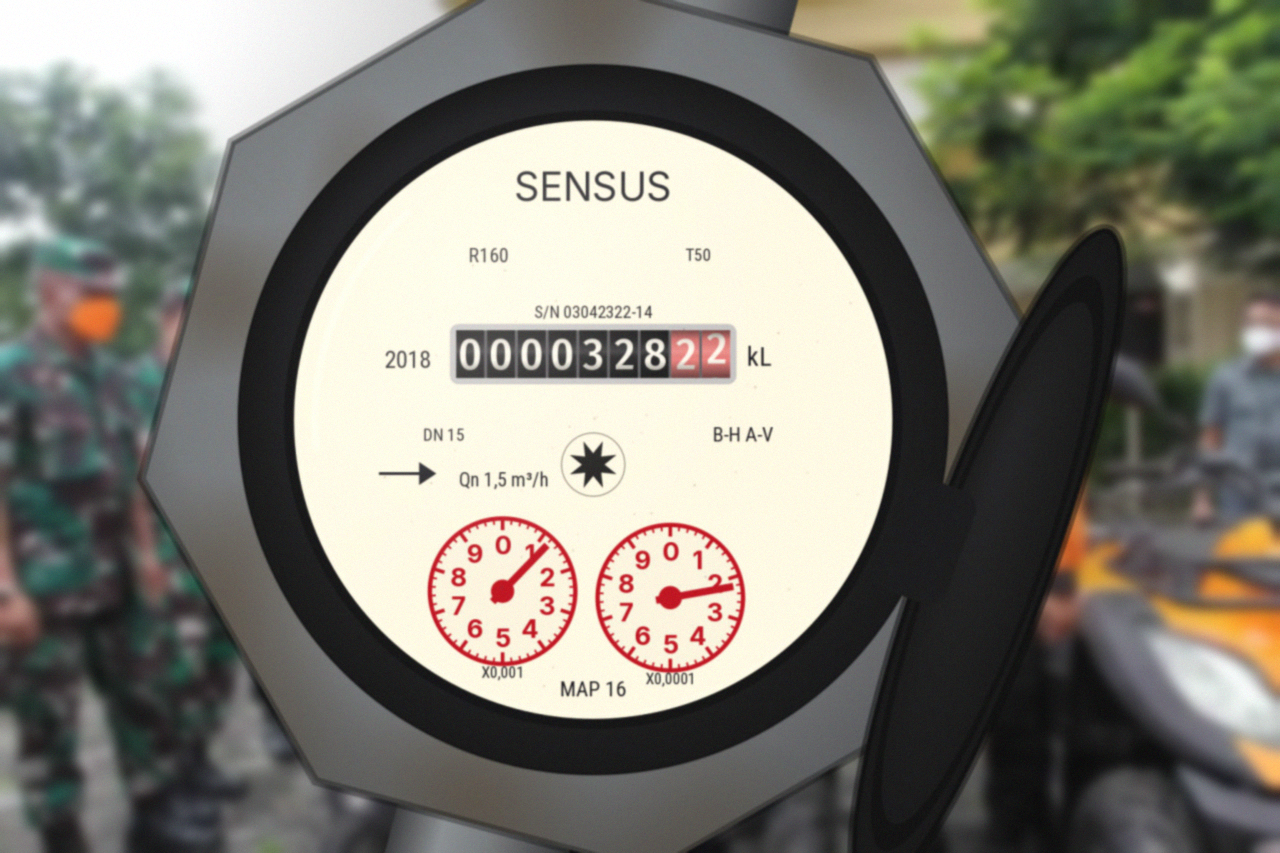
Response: value=328.2212 unit=kL
